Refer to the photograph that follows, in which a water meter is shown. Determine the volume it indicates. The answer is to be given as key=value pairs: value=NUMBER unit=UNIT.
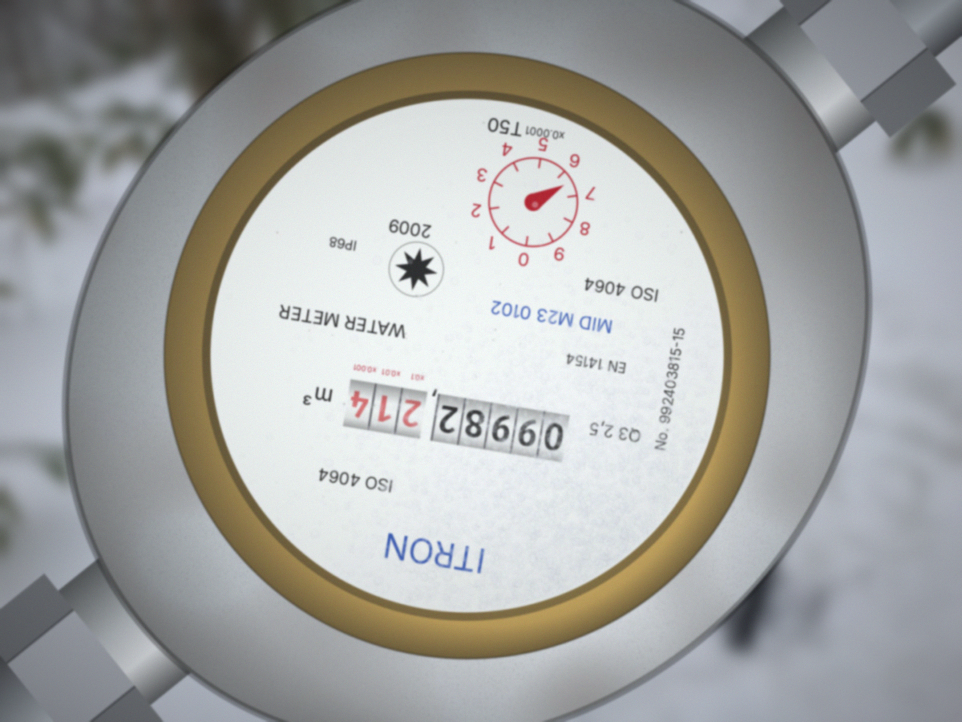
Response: value=9982.2146 unit=m³
